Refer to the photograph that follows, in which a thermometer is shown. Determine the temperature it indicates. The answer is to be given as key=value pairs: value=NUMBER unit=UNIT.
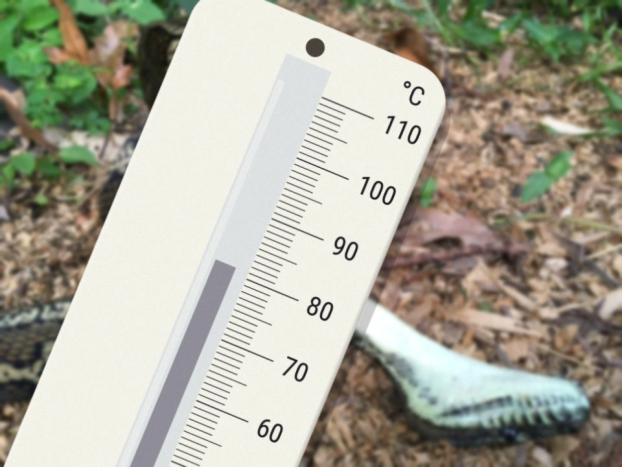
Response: value=81 unit=°C
